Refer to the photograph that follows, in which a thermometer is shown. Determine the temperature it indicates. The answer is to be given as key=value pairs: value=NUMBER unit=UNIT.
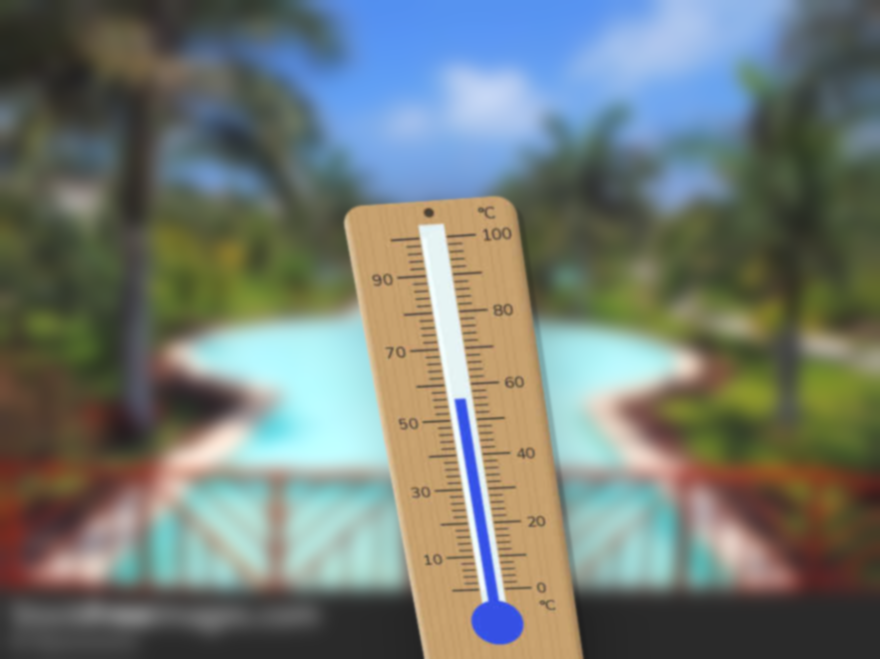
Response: value=56 unit=°C
